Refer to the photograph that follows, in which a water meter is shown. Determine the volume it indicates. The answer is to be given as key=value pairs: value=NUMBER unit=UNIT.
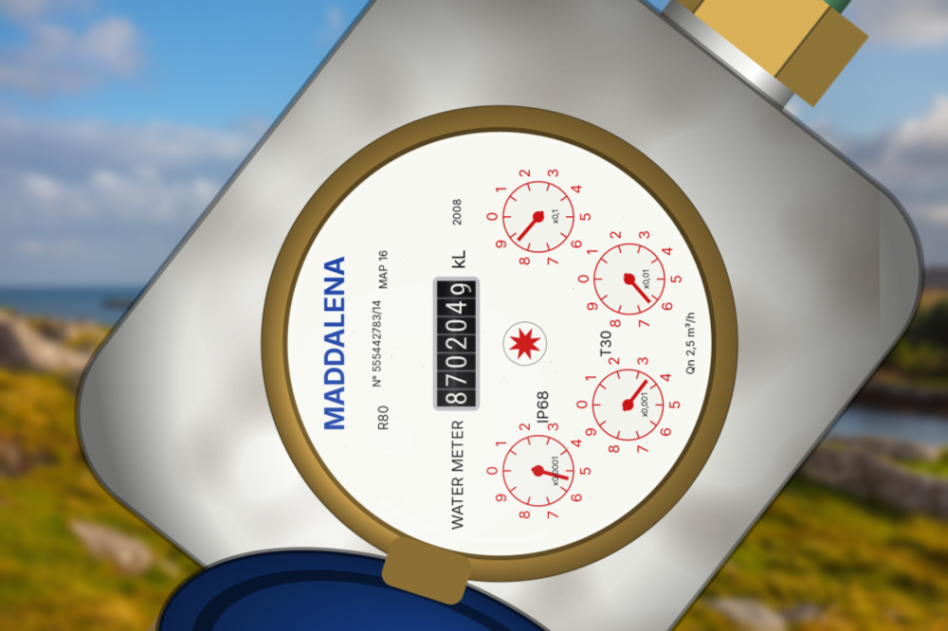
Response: value=8702048.8635 unit=kL
